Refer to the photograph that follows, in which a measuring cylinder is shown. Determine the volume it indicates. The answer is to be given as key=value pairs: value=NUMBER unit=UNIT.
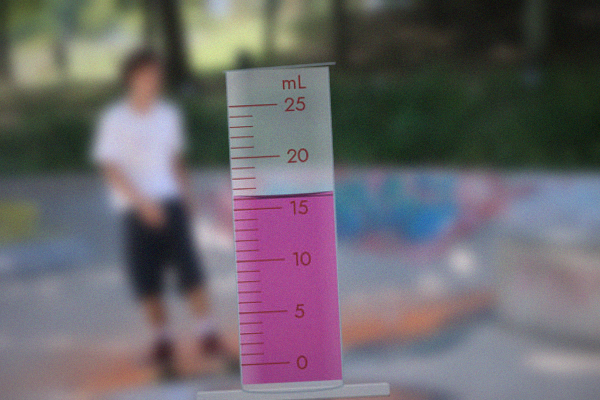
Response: value=16 unit=mL
